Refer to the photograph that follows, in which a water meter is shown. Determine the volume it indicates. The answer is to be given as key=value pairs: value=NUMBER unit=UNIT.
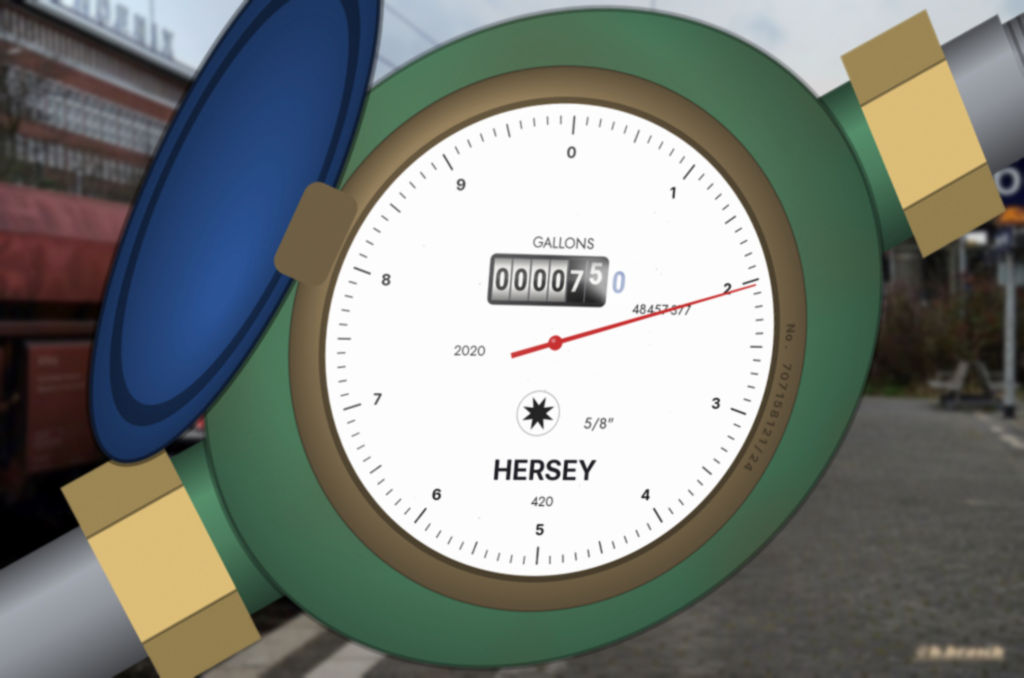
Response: value=752.0 unit=gal
